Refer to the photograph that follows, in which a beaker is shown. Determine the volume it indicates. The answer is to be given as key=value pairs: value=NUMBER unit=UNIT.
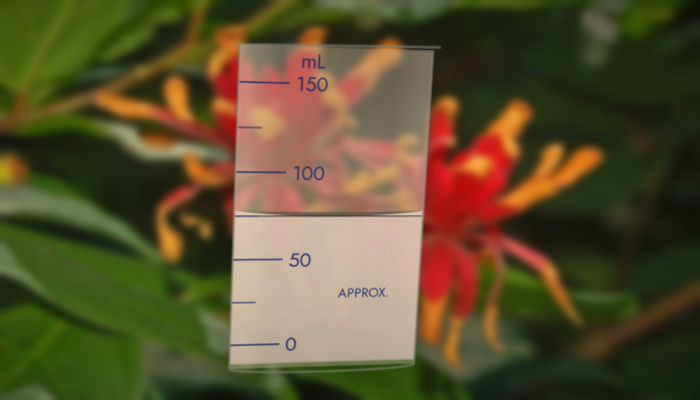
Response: value=75 unit=mL
